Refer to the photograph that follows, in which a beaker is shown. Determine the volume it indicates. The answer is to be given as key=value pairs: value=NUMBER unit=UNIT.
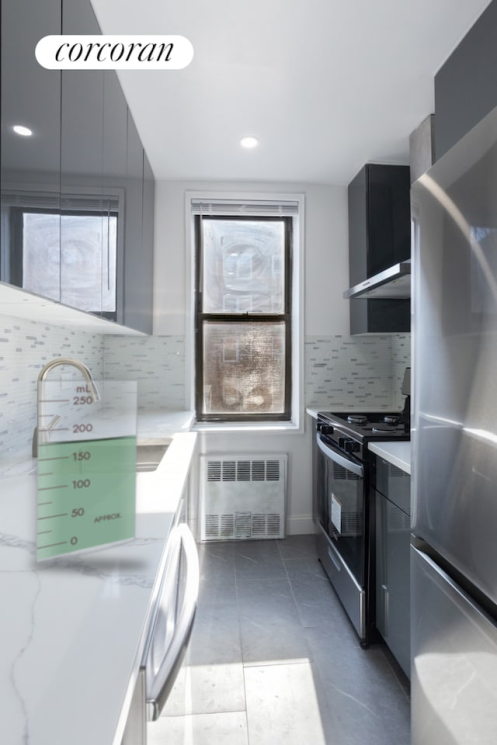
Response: value=175 unit=mL
